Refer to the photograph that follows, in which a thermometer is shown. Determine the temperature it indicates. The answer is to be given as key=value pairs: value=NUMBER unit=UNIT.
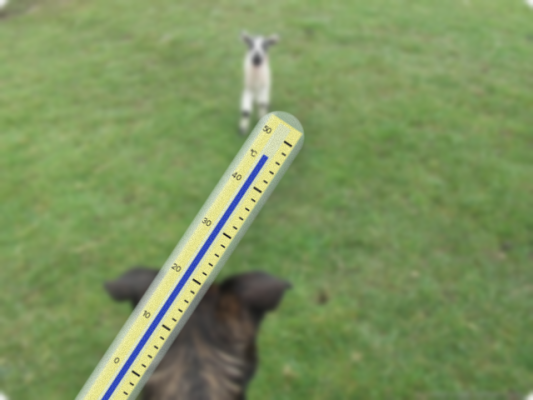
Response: value=46 unit=°C
